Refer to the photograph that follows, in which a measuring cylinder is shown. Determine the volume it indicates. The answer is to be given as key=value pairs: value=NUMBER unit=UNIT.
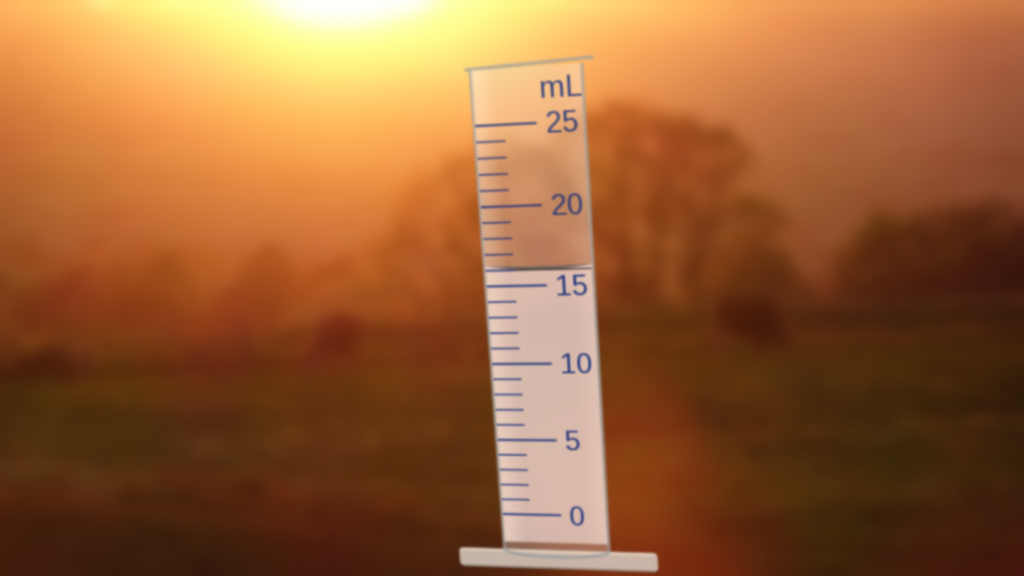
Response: value=16 unit=mL
